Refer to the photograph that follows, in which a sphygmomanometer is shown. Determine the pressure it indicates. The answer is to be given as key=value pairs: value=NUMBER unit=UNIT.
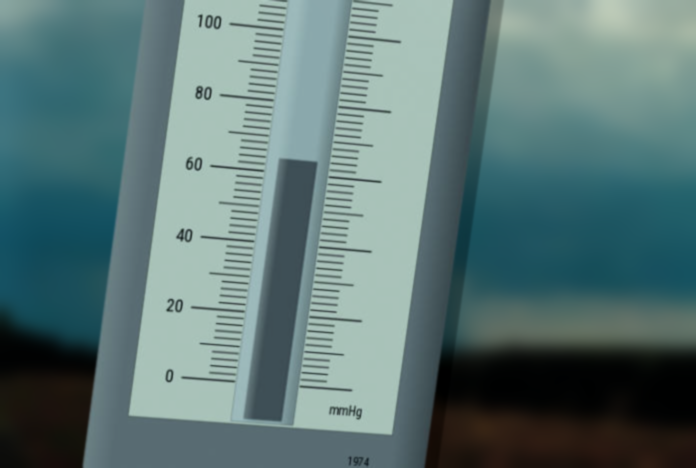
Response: value=64 unit=mmHg
